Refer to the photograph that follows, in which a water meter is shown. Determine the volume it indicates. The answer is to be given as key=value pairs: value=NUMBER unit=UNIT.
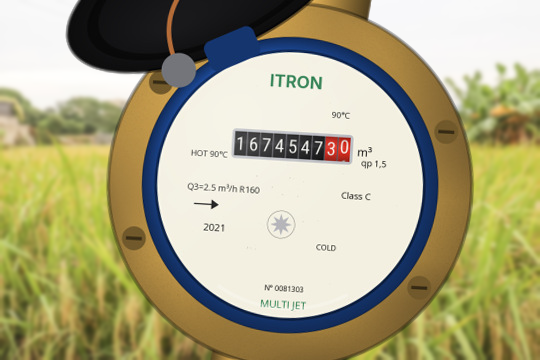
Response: value=1674547.30 unit=m³
